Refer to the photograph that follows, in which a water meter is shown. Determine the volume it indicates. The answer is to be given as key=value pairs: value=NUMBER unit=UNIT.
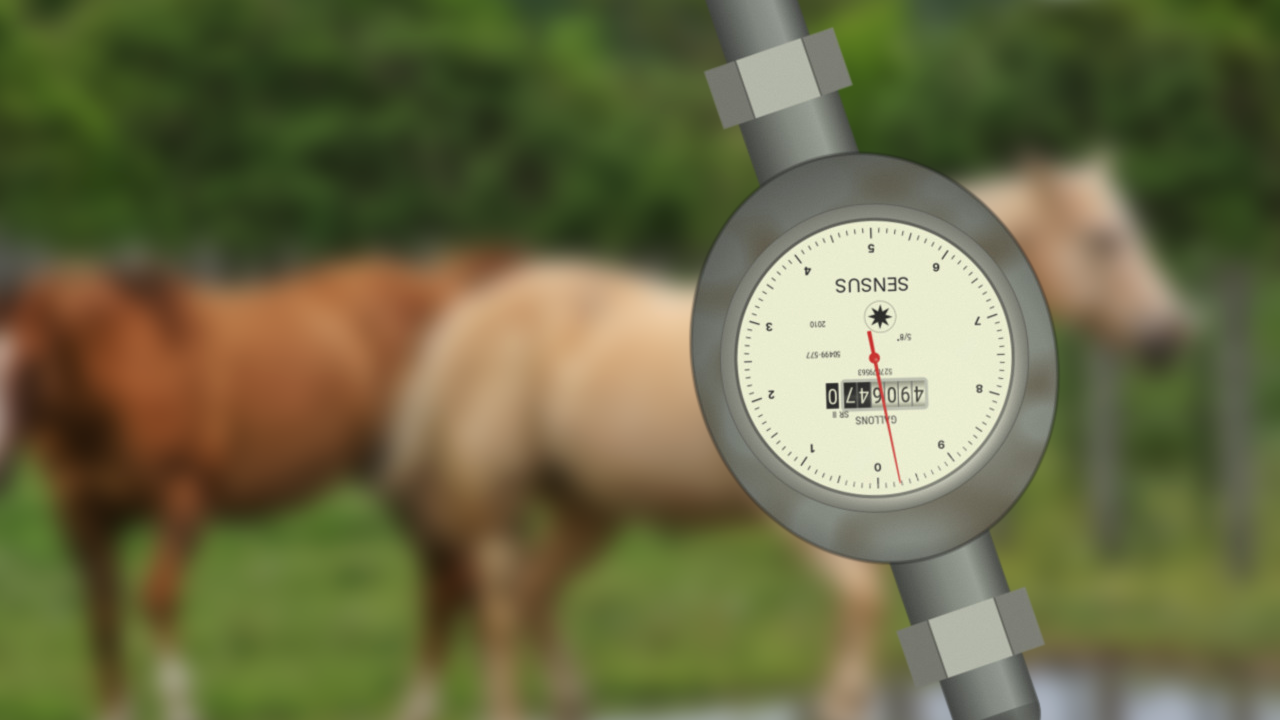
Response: value=4906469.7 unit=gal
